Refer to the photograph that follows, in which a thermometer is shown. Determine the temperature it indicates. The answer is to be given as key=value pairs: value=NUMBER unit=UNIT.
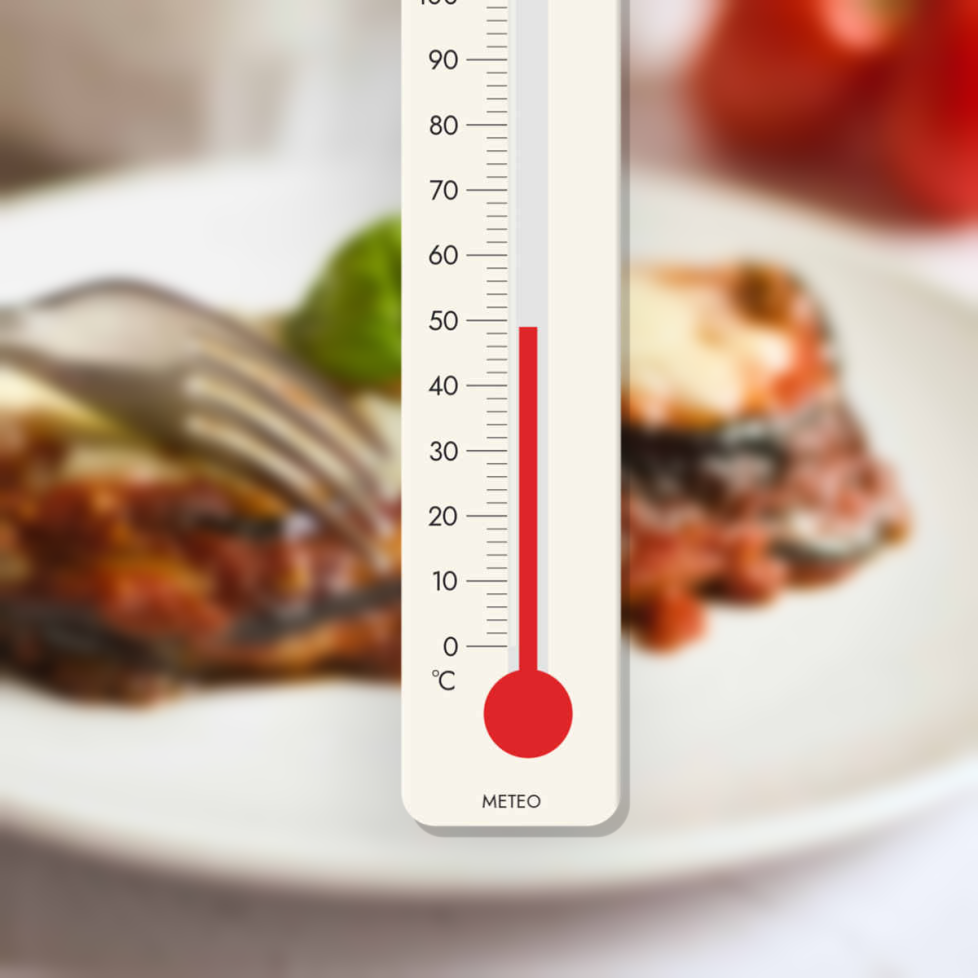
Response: value=49 unit=°C
